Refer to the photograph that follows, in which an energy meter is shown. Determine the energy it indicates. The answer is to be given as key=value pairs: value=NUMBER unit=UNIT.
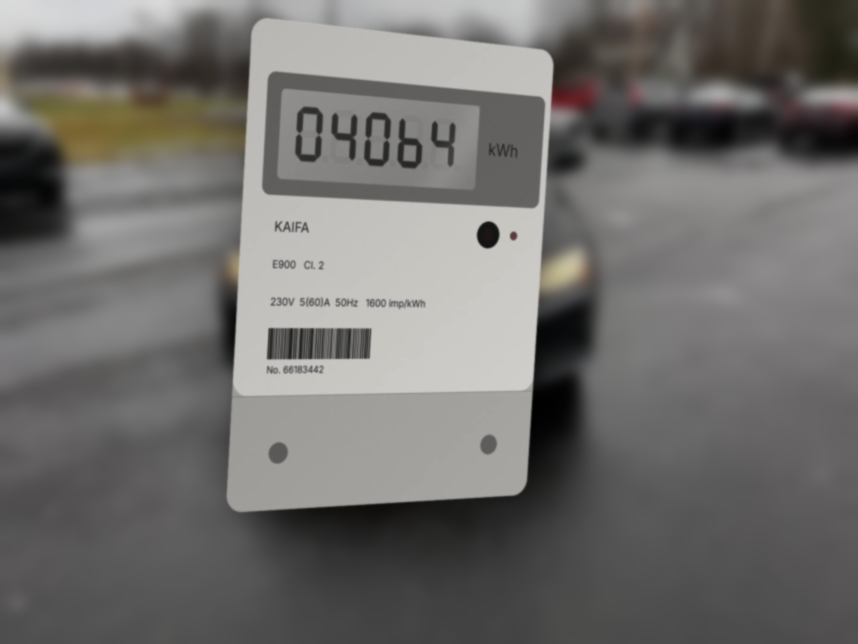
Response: value=4064 unit=kWh
